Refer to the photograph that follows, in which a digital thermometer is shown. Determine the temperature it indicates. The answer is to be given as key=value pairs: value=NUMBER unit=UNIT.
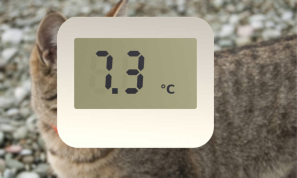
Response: value=7.3 unit=°C
